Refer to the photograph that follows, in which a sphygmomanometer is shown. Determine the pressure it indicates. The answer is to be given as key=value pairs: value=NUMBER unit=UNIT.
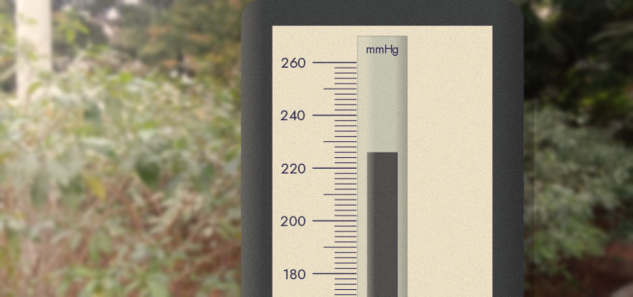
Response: value=226 unit=mmHg
